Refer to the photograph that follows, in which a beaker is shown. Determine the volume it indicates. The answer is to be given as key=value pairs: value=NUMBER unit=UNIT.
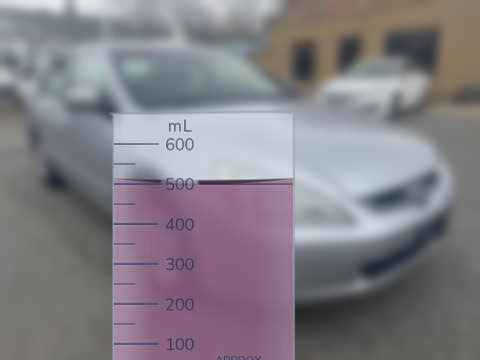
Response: value=500 unit=mL
